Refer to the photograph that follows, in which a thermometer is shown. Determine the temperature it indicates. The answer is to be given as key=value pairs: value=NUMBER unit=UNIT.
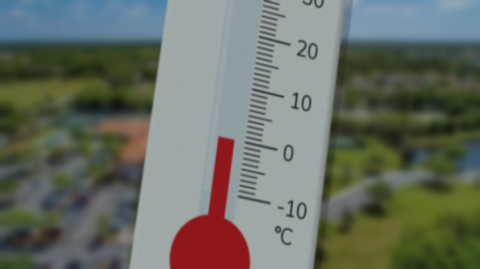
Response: value=0 unit=°C
